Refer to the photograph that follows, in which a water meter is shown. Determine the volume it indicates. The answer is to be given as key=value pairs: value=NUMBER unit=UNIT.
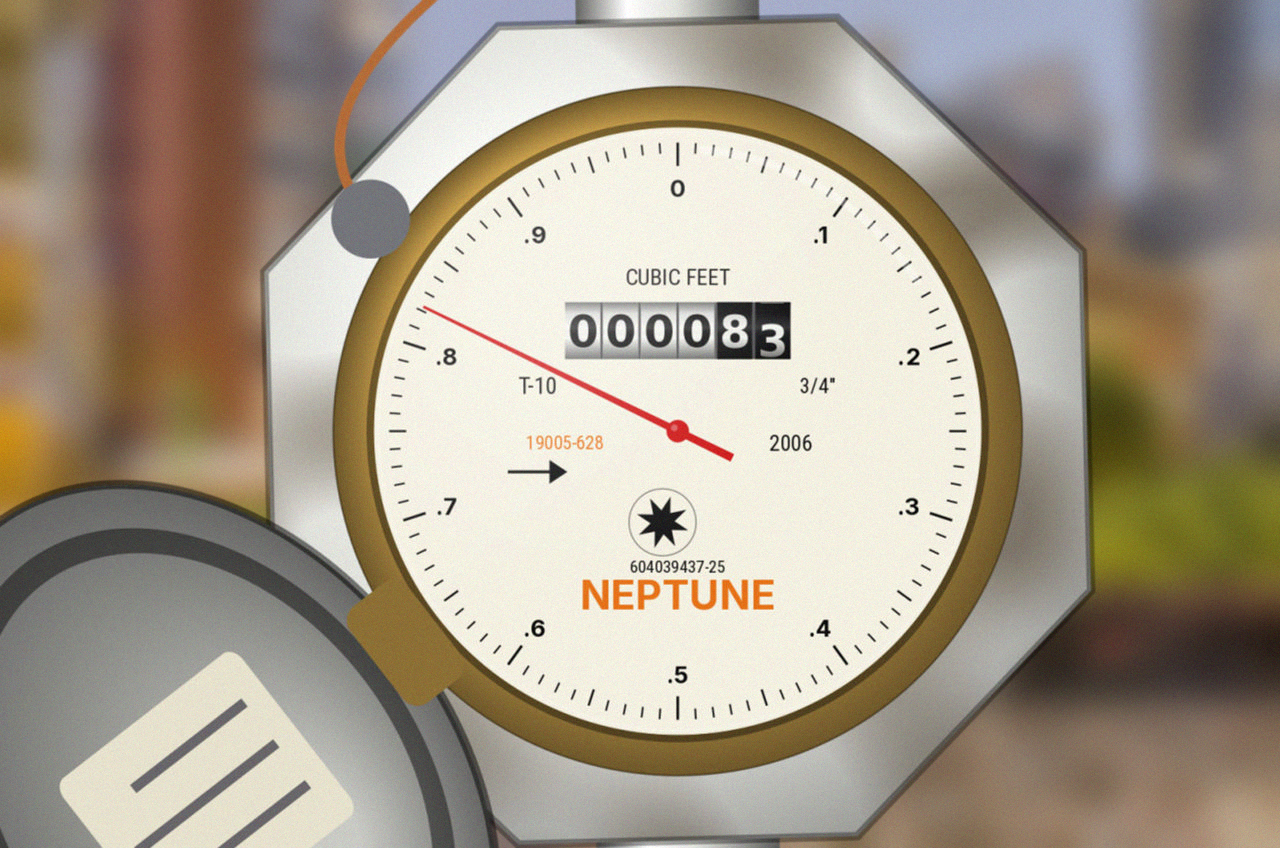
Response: value=82.82 unit=ft³
